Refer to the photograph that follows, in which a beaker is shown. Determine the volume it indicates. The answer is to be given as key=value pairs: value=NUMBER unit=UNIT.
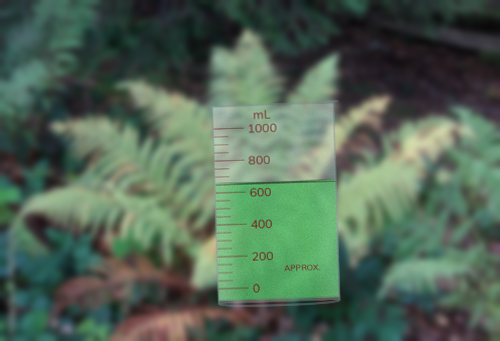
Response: value=650 unit=mL
